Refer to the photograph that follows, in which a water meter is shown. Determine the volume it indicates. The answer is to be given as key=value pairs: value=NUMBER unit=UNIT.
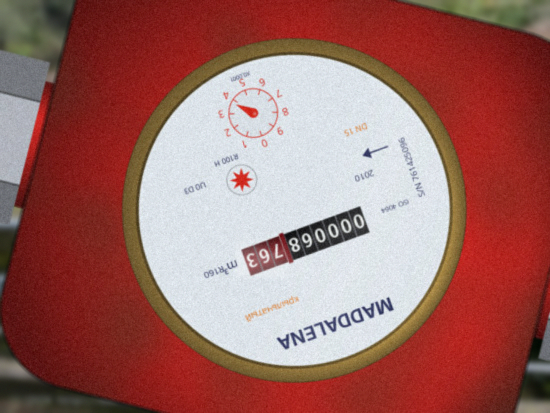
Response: value=68.7633 unit=m³
